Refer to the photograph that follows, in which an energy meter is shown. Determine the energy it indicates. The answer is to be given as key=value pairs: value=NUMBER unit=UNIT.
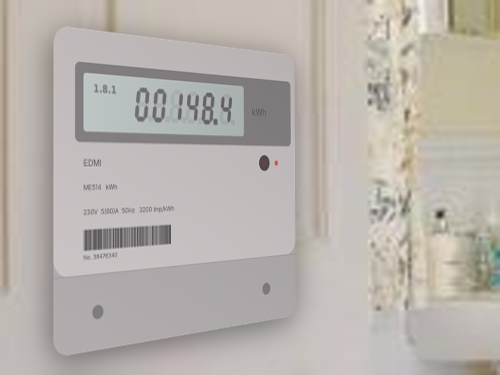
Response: value=148.4 unit=kWh
